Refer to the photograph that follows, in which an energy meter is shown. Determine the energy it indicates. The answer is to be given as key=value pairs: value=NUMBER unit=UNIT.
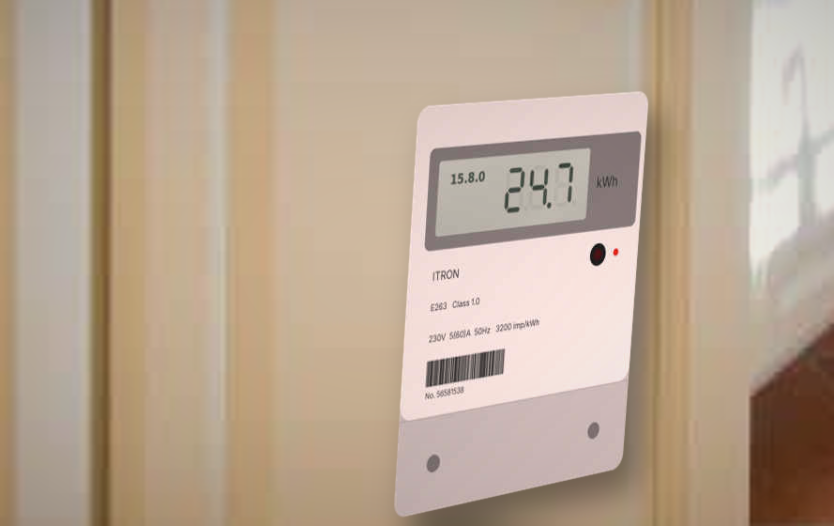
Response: value=24.7 unit=kWh
